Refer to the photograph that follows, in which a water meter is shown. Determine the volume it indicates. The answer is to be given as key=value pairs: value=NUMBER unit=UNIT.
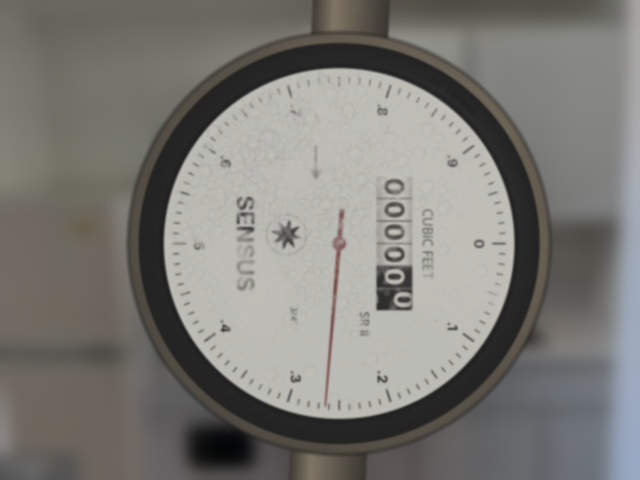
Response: value=0.26 unit=ft³
